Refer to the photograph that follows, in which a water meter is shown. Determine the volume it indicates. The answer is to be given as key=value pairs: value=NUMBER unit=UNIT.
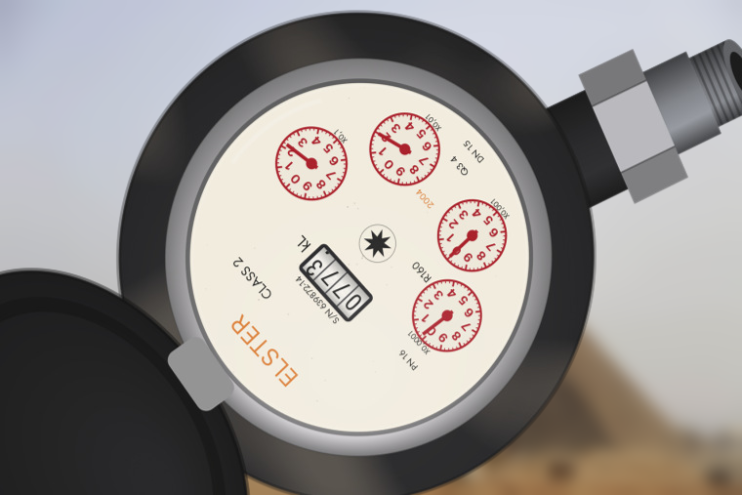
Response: value=773.2200 unit=kL
